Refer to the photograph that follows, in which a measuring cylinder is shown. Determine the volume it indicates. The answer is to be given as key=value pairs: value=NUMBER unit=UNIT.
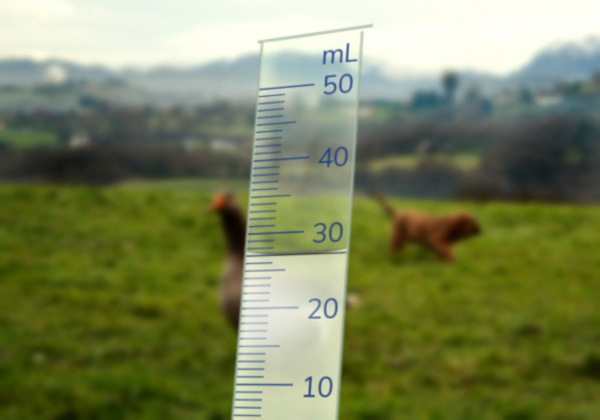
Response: value=27 unit=mL
